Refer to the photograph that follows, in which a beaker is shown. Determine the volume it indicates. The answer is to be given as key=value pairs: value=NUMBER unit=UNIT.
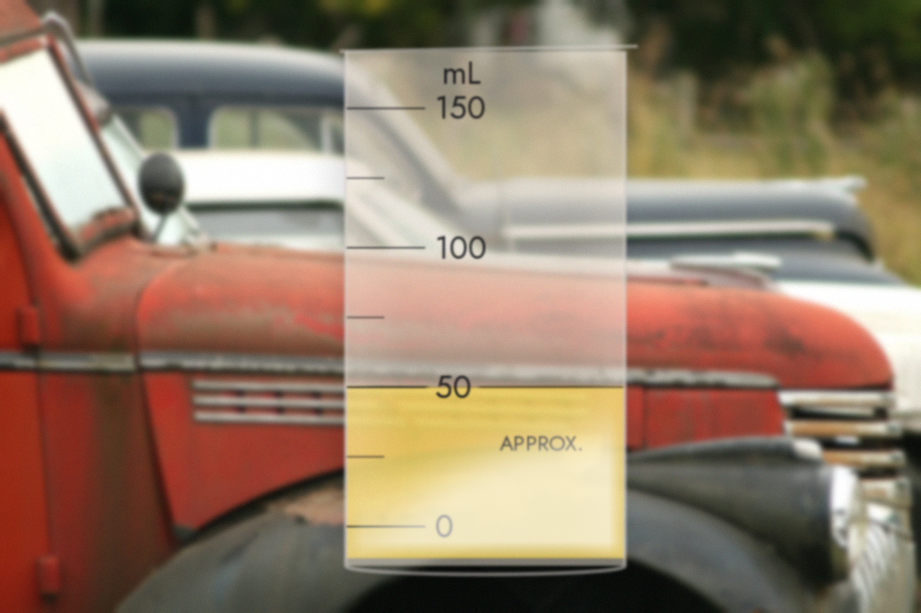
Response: value=50 unit=mL
